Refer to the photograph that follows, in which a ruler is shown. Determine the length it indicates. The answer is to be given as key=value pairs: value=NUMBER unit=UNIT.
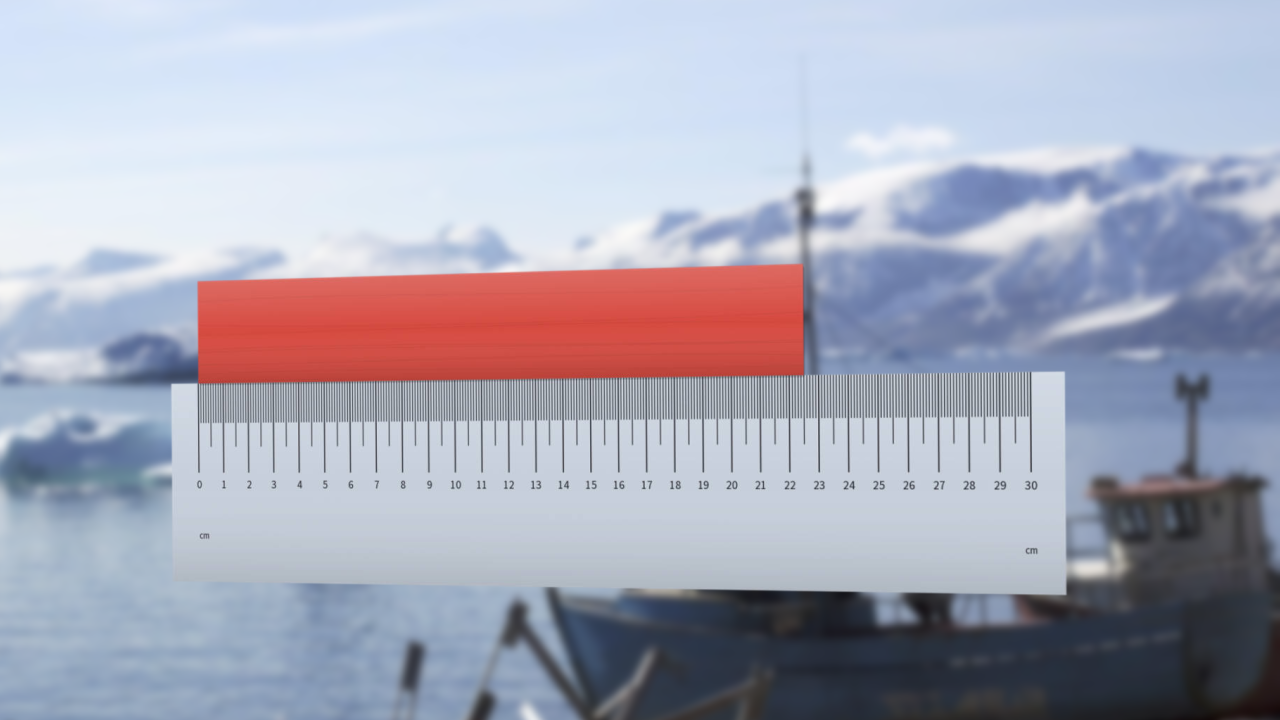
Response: value=22.5 unit=cm
